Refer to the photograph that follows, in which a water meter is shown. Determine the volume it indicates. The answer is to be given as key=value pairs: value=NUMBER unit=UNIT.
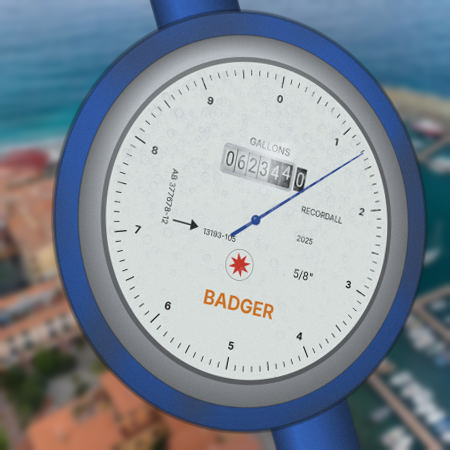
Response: value=623441.3 unit=gal
